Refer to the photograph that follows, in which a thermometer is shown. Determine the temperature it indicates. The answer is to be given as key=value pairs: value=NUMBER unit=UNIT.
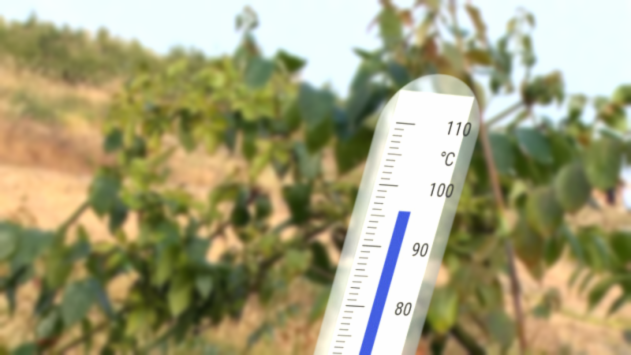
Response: value=96 unit=°C
